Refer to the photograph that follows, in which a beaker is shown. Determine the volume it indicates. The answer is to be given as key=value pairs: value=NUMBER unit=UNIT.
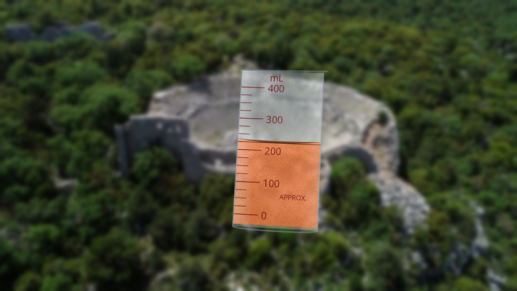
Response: value=225 unit=mL
